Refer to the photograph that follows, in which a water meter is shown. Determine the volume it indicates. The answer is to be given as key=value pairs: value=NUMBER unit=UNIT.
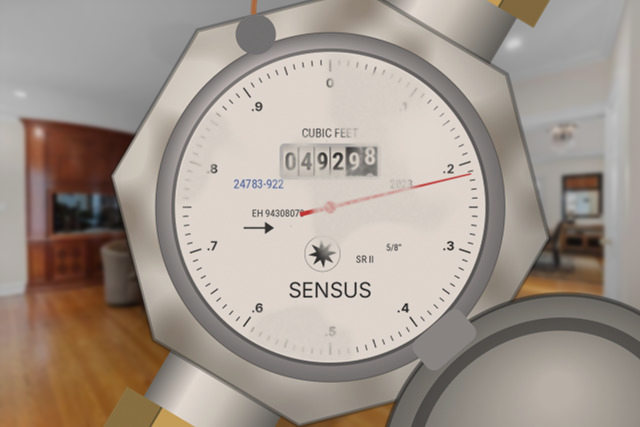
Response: value=49298.21 unit=ft³
